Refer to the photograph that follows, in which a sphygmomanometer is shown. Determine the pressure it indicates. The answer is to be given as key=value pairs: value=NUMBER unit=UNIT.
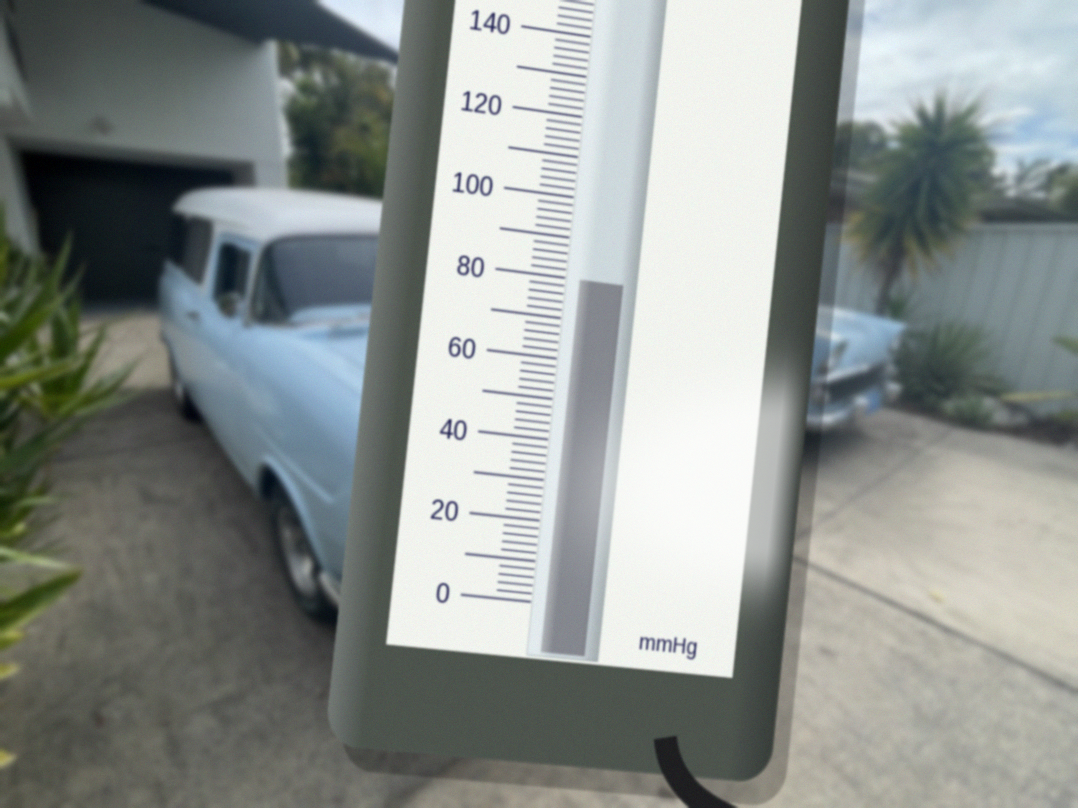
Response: value=80 unit=mmHg
